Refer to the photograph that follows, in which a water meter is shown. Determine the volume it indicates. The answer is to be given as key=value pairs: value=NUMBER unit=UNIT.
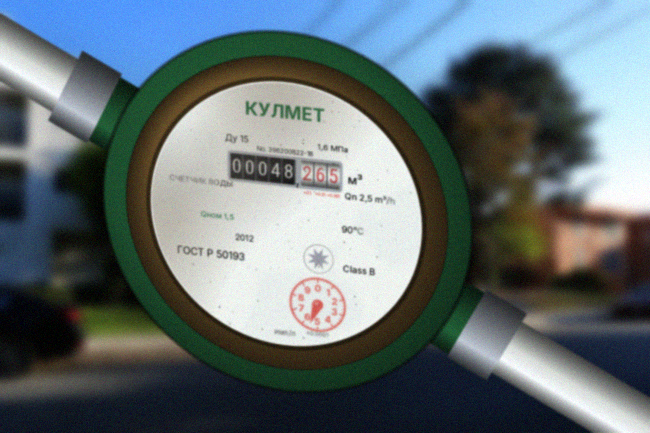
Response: value=48.2655 unit=m³
